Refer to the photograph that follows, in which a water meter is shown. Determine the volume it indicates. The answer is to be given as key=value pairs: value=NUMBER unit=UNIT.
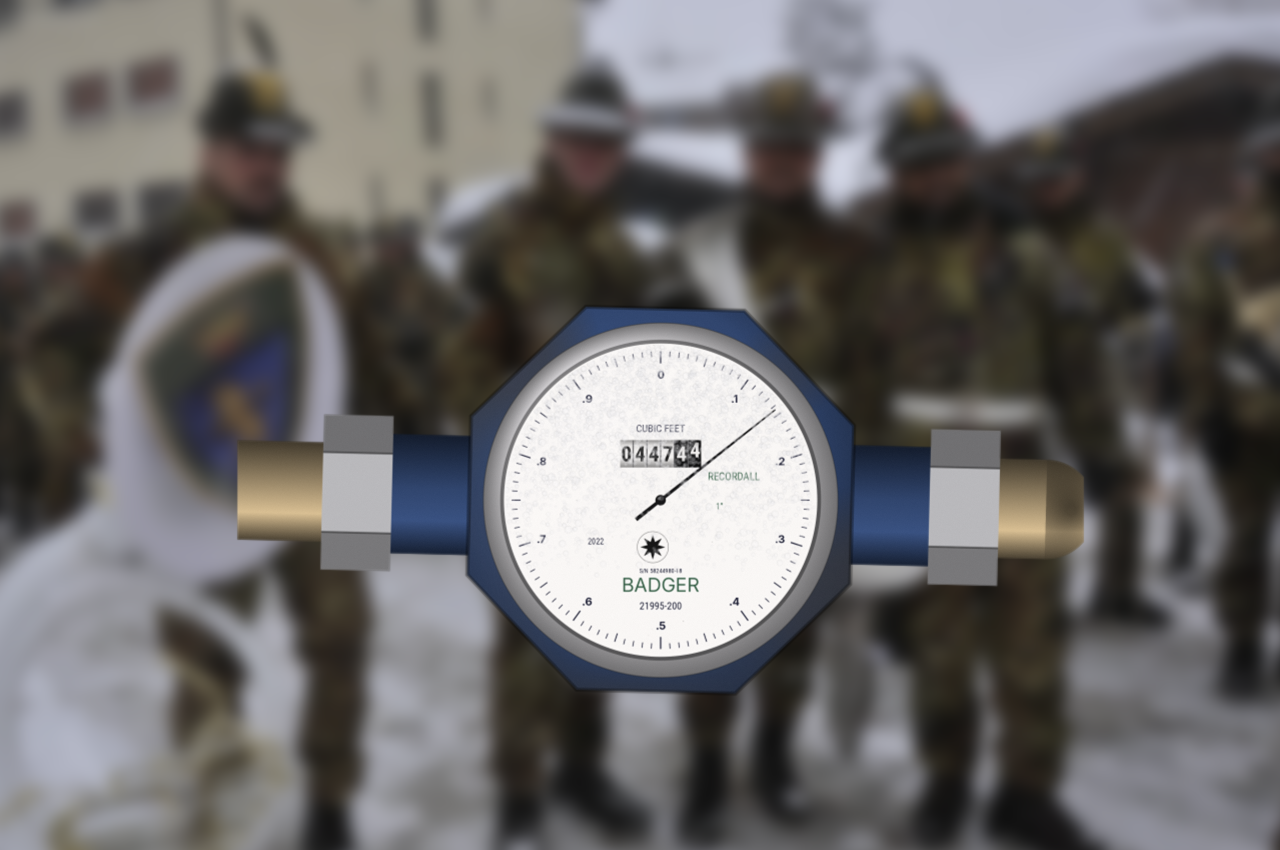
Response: value=44744.14 unit=ft³
